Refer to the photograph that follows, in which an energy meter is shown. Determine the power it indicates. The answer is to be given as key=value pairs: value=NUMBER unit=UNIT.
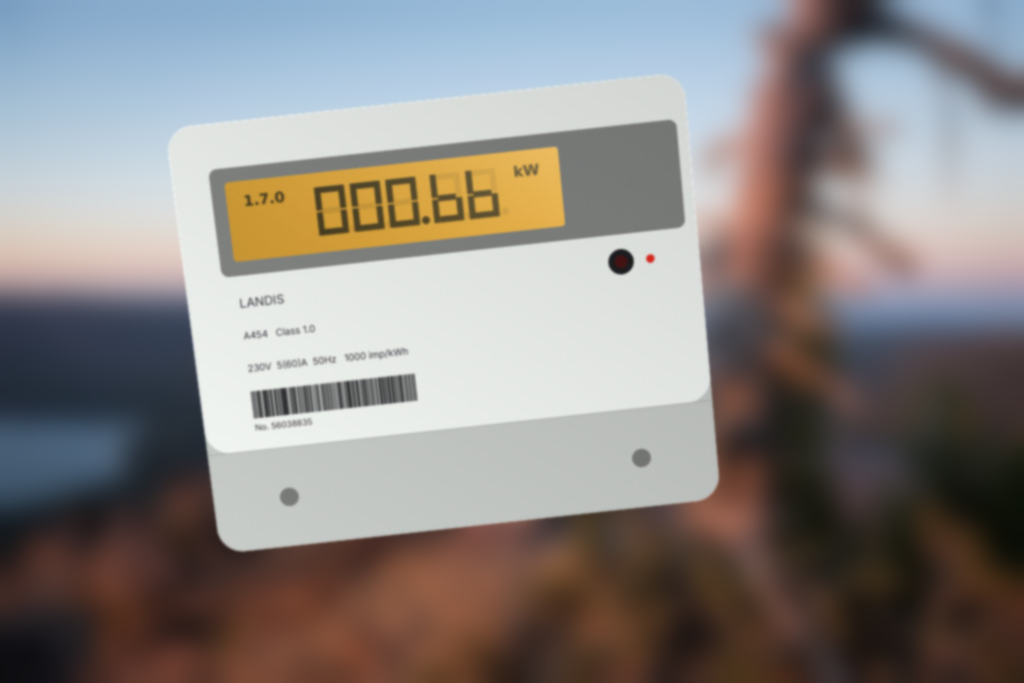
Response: value=0.66 unit=kW
